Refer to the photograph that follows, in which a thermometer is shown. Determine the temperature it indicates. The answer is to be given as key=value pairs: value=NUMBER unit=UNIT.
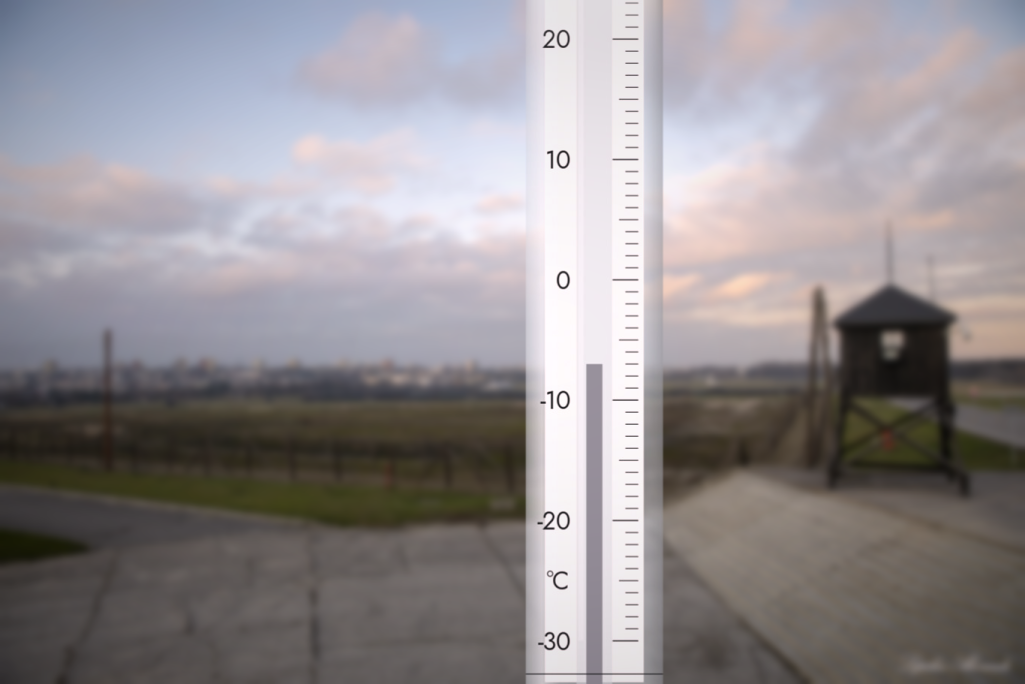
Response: value=-7 unit=°C
